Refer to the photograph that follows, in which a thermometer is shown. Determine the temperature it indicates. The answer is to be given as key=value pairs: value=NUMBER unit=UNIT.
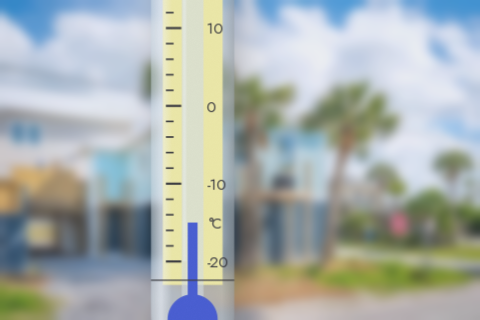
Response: value=-15 unit=°C
